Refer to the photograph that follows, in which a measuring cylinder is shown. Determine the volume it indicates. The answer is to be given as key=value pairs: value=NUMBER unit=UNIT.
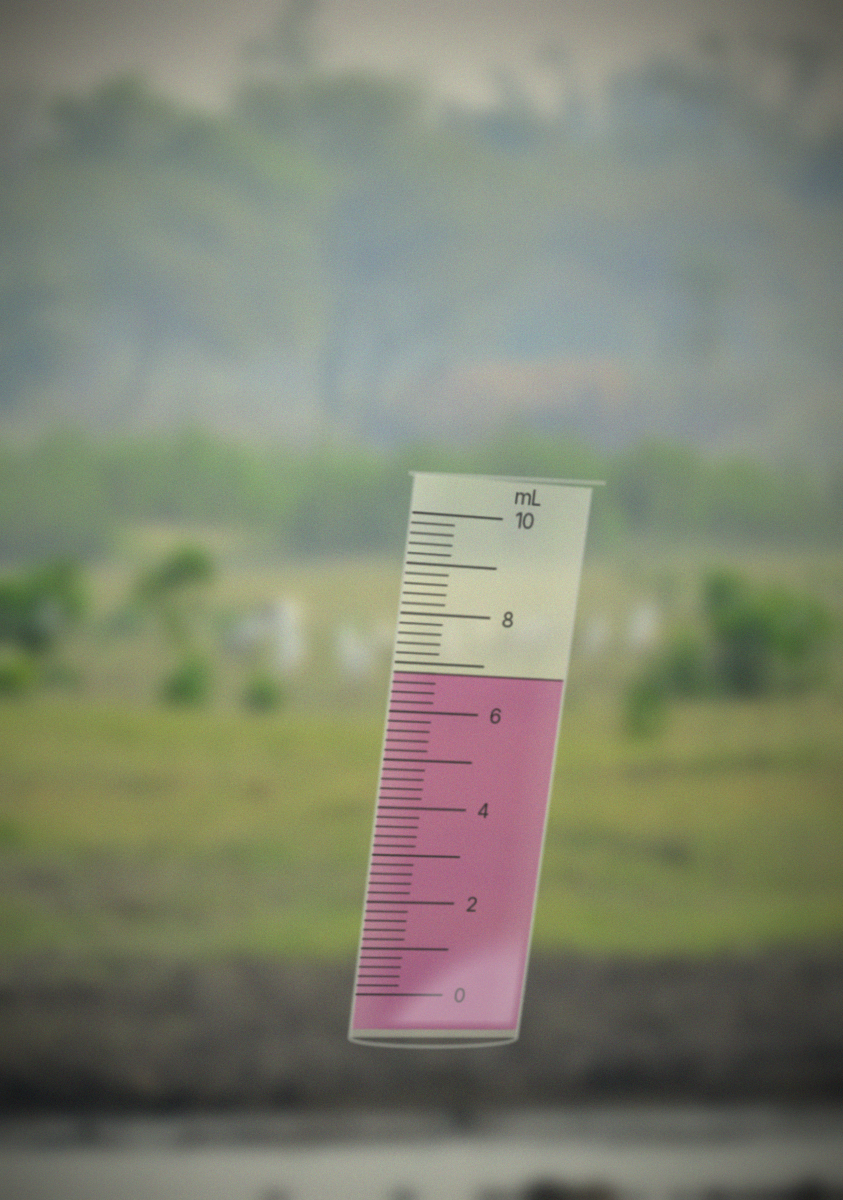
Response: value=6.8 unit=mL
